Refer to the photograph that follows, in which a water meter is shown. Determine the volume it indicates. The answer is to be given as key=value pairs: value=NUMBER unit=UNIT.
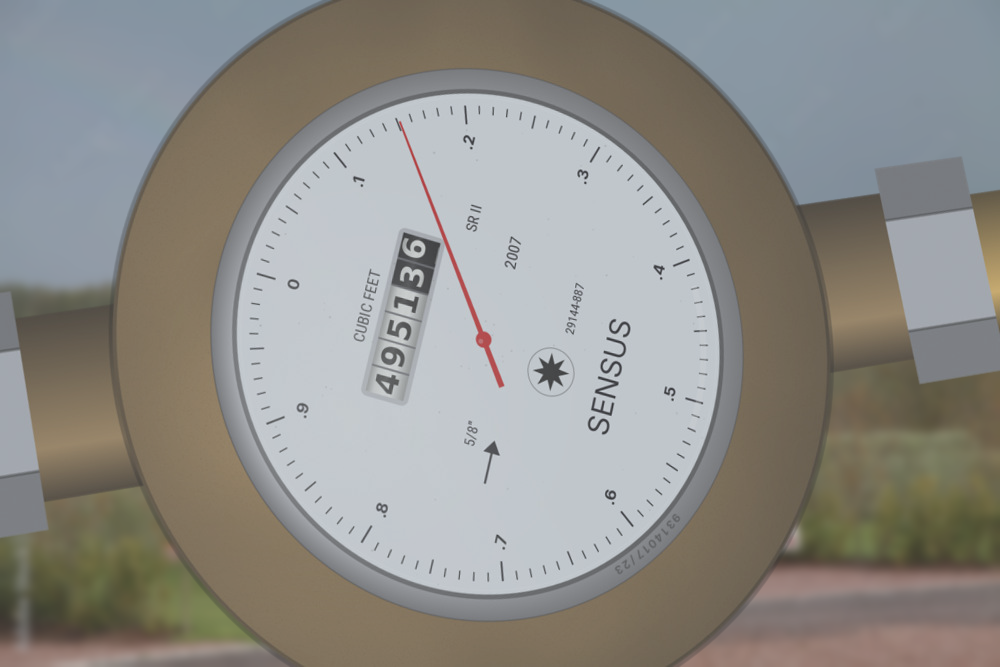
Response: value=495136.15 unit=ft³
